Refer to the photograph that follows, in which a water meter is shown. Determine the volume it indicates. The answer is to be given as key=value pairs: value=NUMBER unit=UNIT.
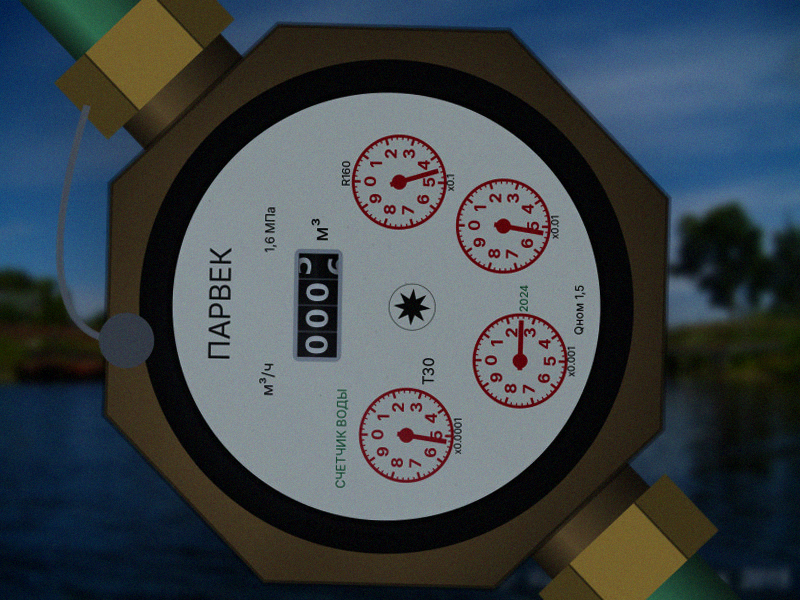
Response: value=5.4525 unit=m³
